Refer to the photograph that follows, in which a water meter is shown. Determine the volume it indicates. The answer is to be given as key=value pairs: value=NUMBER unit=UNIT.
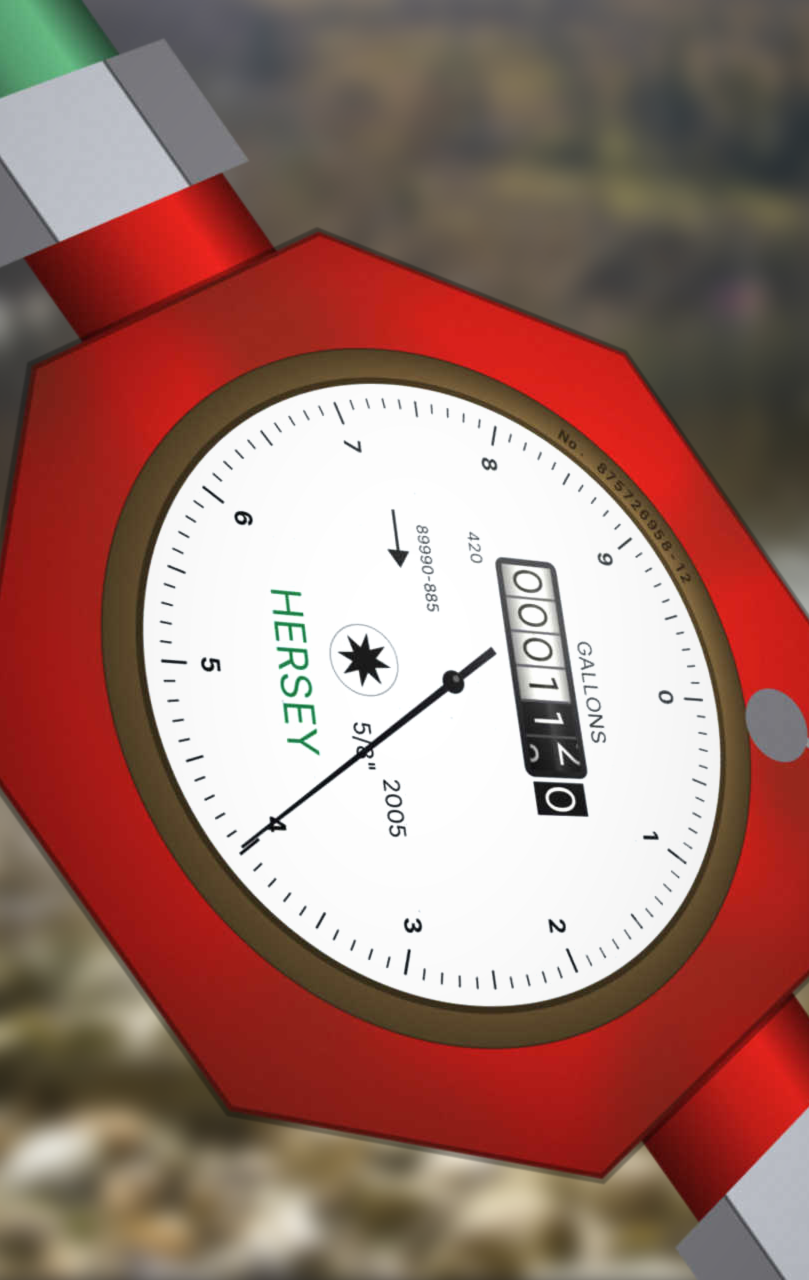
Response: value=1124.0 unit=gal
